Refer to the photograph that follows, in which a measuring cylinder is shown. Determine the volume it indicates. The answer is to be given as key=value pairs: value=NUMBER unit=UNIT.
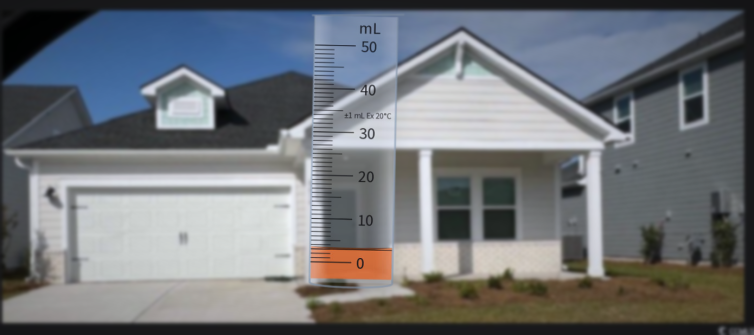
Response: value=3 unit=mL
